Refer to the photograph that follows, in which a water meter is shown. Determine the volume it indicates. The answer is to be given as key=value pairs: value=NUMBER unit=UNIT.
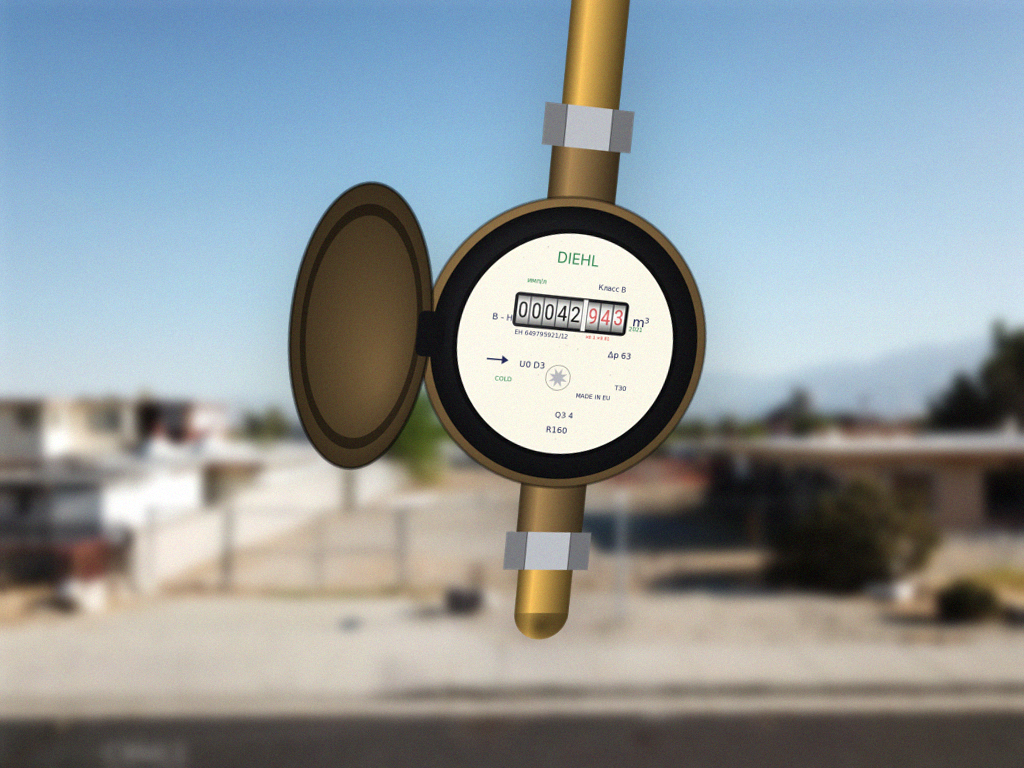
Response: value=42.943 unit=m³
